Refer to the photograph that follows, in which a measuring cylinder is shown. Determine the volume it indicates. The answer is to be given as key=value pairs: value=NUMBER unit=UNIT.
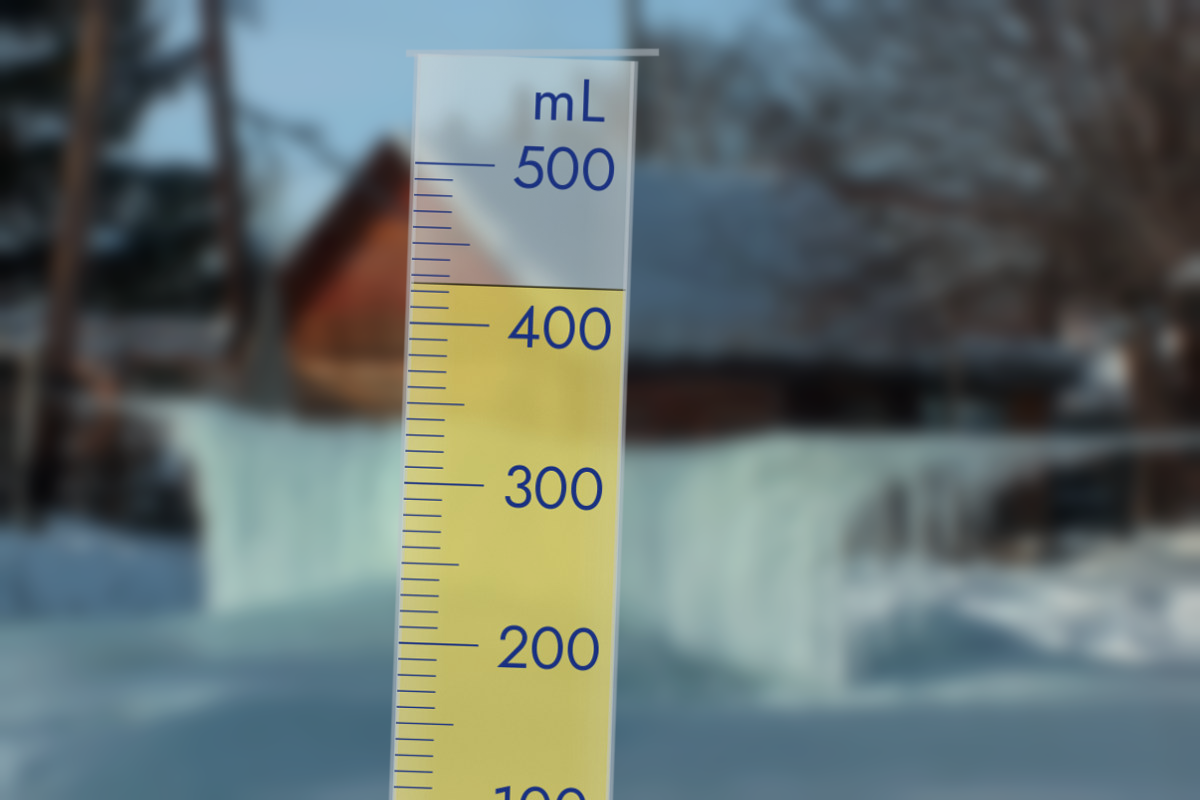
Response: value=425 unit=mL
